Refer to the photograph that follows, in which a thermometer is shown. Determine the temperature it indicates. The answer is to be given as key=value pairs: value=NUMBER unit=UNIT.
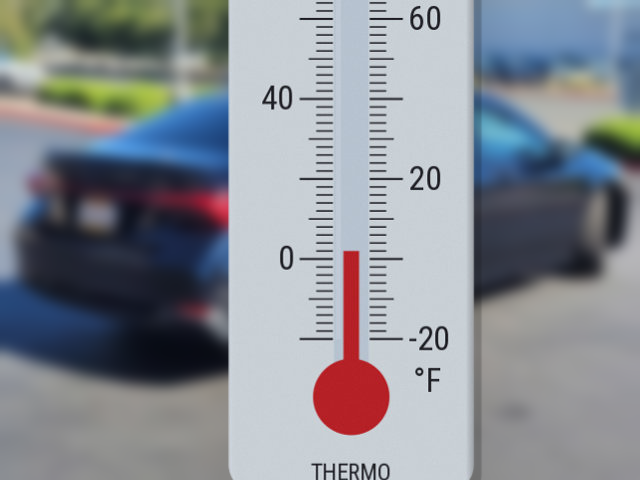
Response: value=2 unit=°F
